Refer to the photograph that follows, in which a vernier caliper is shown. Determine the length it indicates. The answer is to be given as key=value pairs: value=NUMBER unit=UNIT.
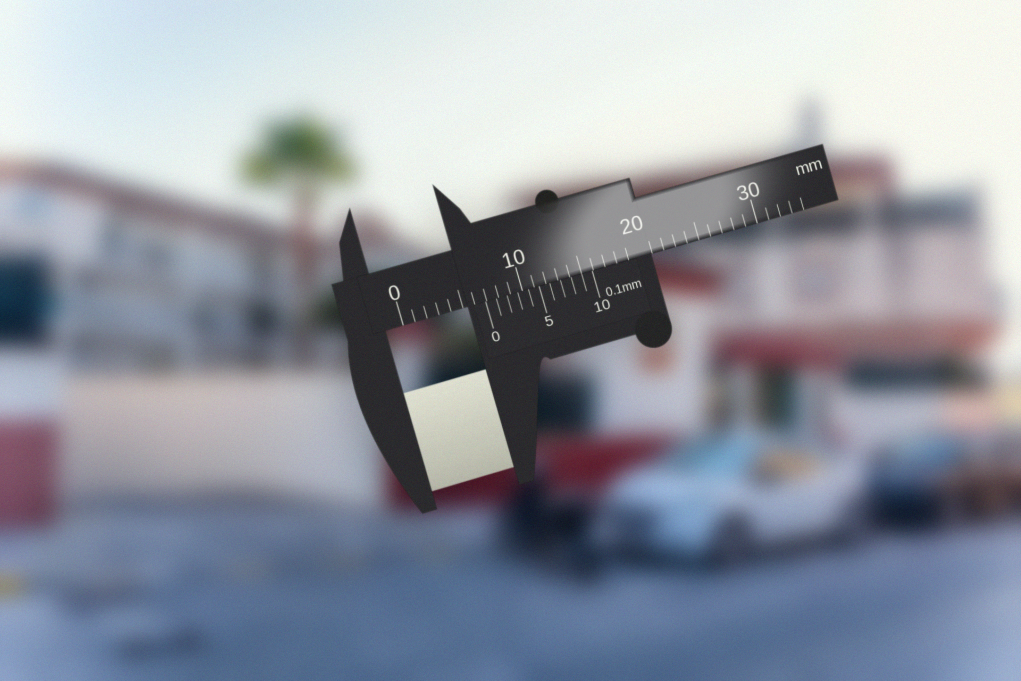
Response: value=6.9 unit=mm
